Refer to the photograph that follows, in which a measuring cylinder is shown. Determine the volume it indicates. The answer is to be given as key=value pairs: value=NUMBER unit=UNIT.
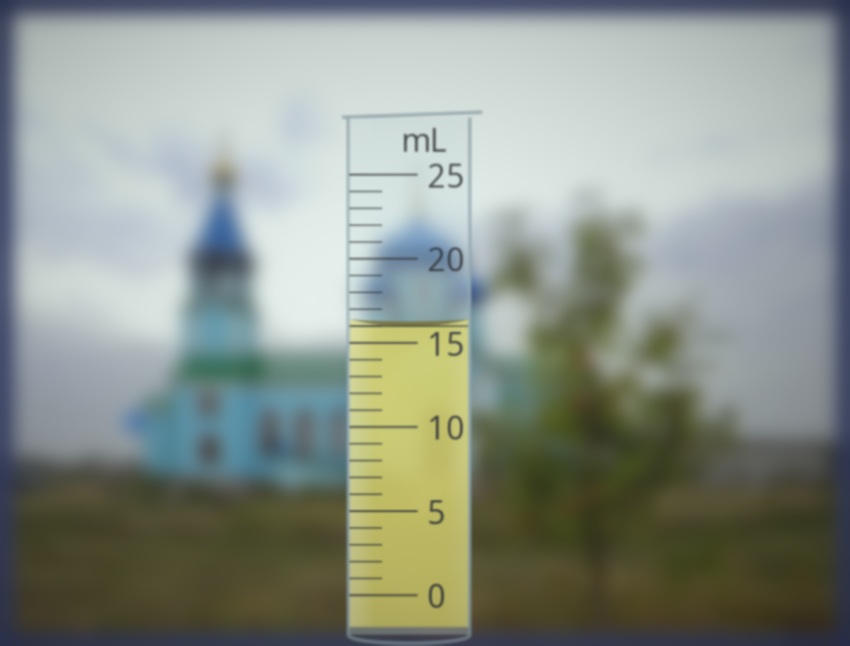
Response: value=16 unit=mL
